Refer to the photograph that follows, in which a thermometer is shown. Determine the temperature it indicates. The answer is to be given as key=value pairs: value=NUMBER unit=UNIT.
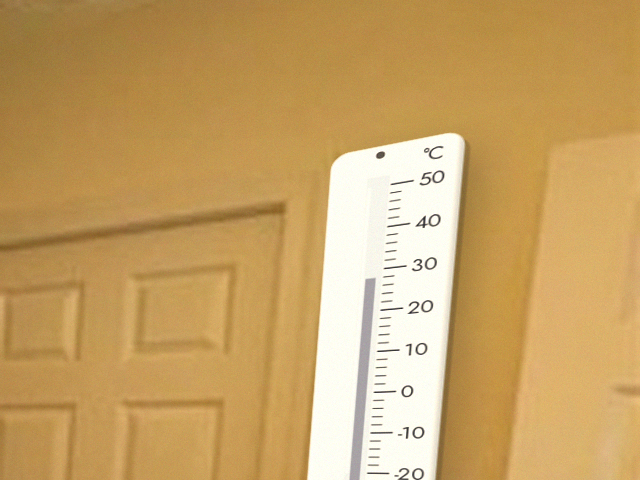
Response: value=28 unit=°C
